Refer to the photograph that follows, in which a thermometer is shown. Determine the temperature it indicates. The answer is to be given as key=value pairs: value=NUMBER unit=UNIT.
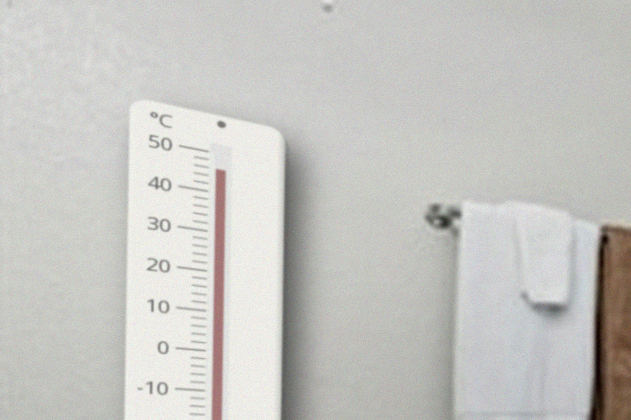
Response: value=46 unit=°C
